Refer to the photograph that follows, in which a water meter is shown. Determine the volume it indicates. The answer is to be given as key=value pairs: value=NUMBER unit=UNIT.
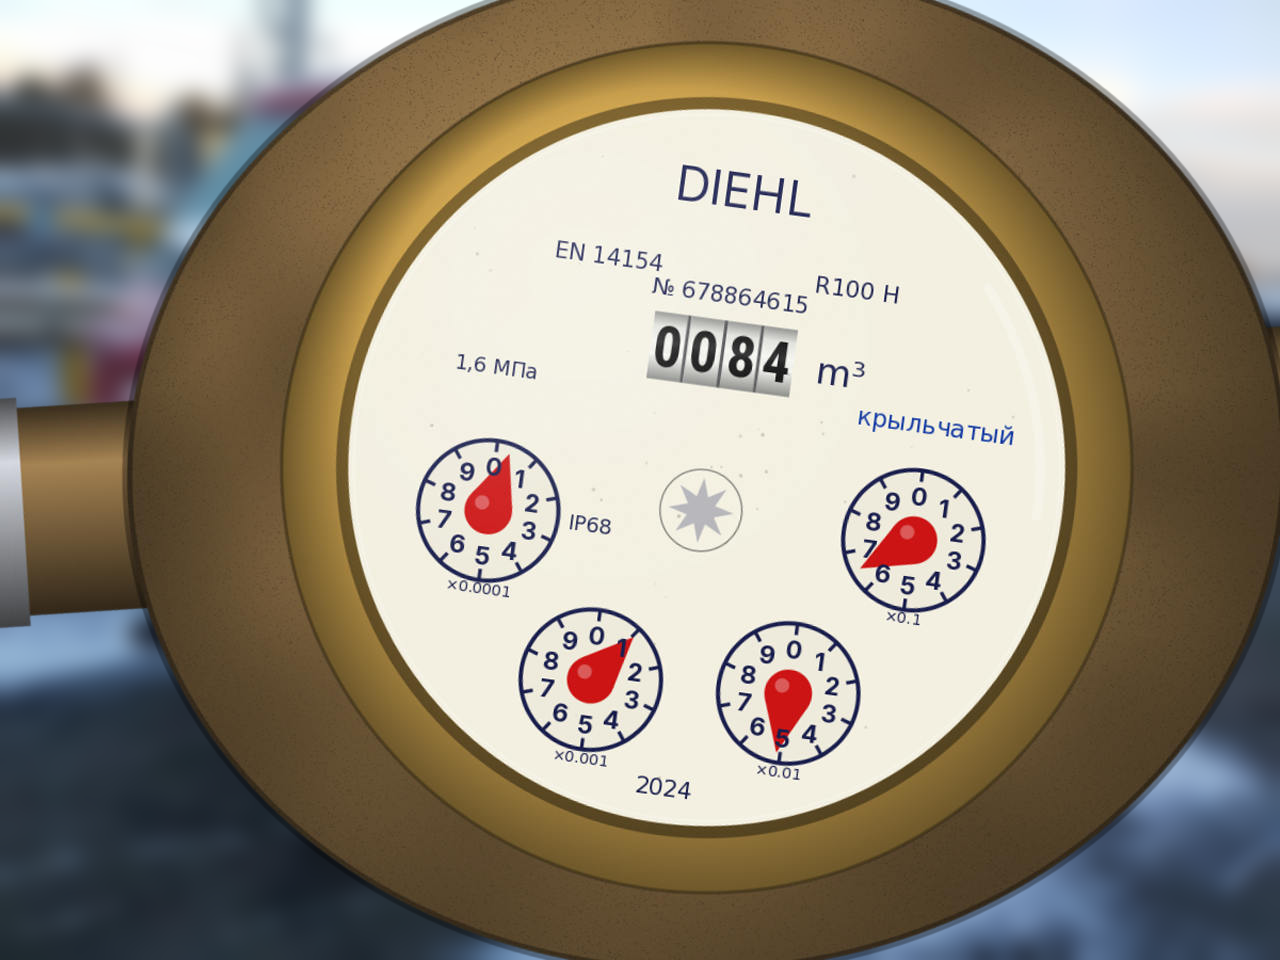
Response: value=84.6510 unit=m³
